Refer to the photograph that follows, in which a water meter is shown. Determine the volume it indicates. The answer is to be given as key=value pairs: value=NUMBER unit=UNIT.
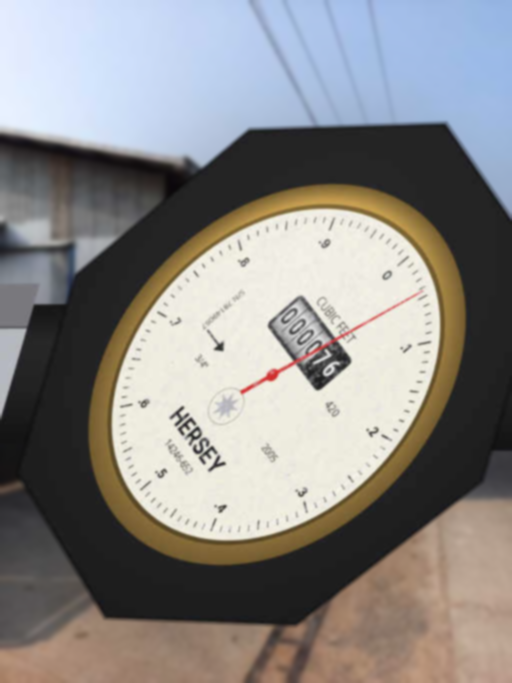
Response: value=76.04 unit=ft³
